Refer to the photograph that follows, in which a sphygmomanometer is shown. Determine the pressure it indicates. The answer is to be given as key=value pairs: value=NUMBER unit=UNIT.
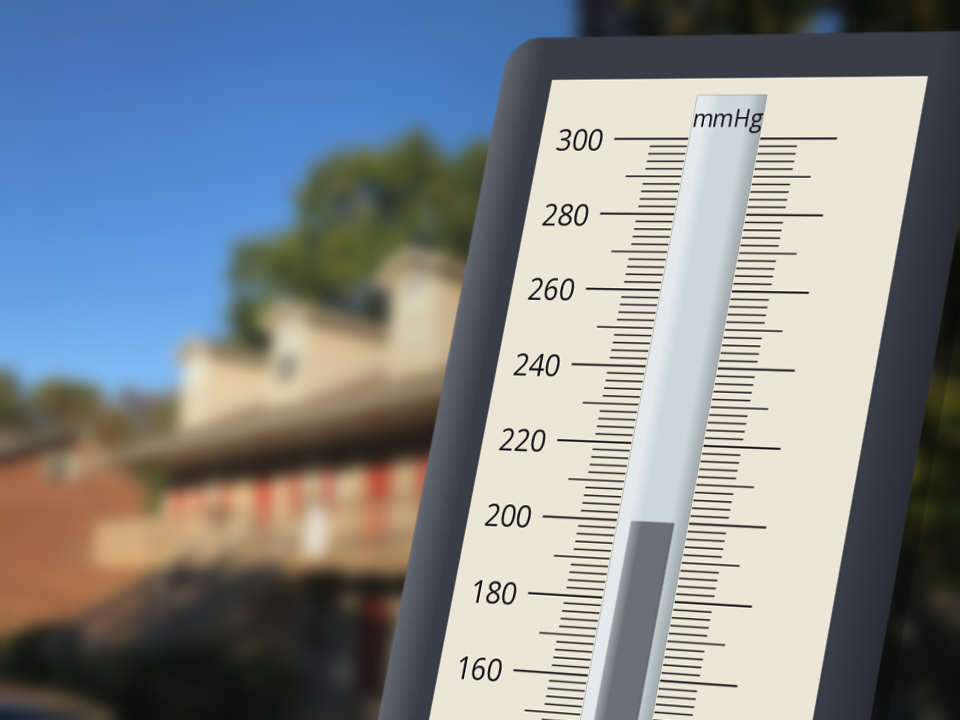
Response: value=200 unit=mmHg
